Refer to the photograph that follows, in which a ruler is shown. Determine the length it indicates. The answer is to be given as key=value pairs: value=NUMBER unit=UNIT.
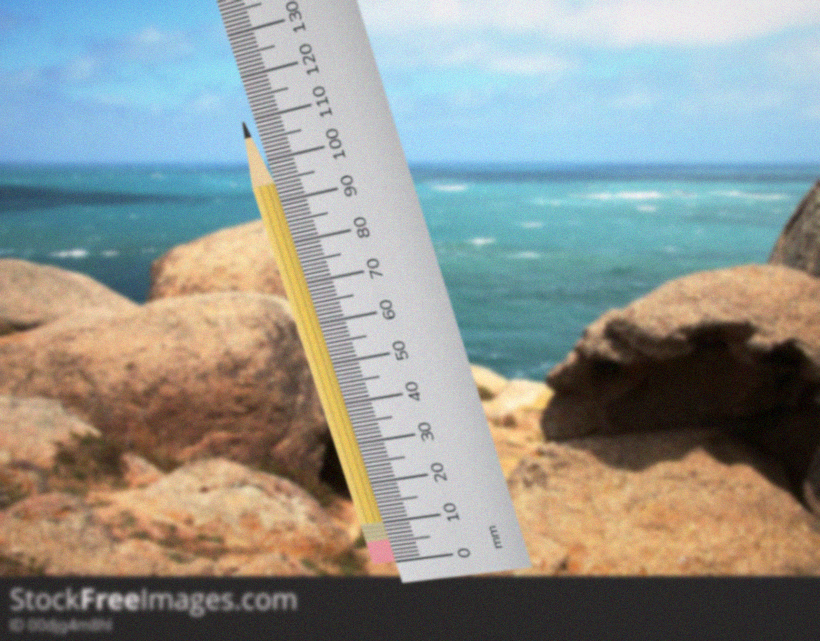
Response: value=110 unit=mm
